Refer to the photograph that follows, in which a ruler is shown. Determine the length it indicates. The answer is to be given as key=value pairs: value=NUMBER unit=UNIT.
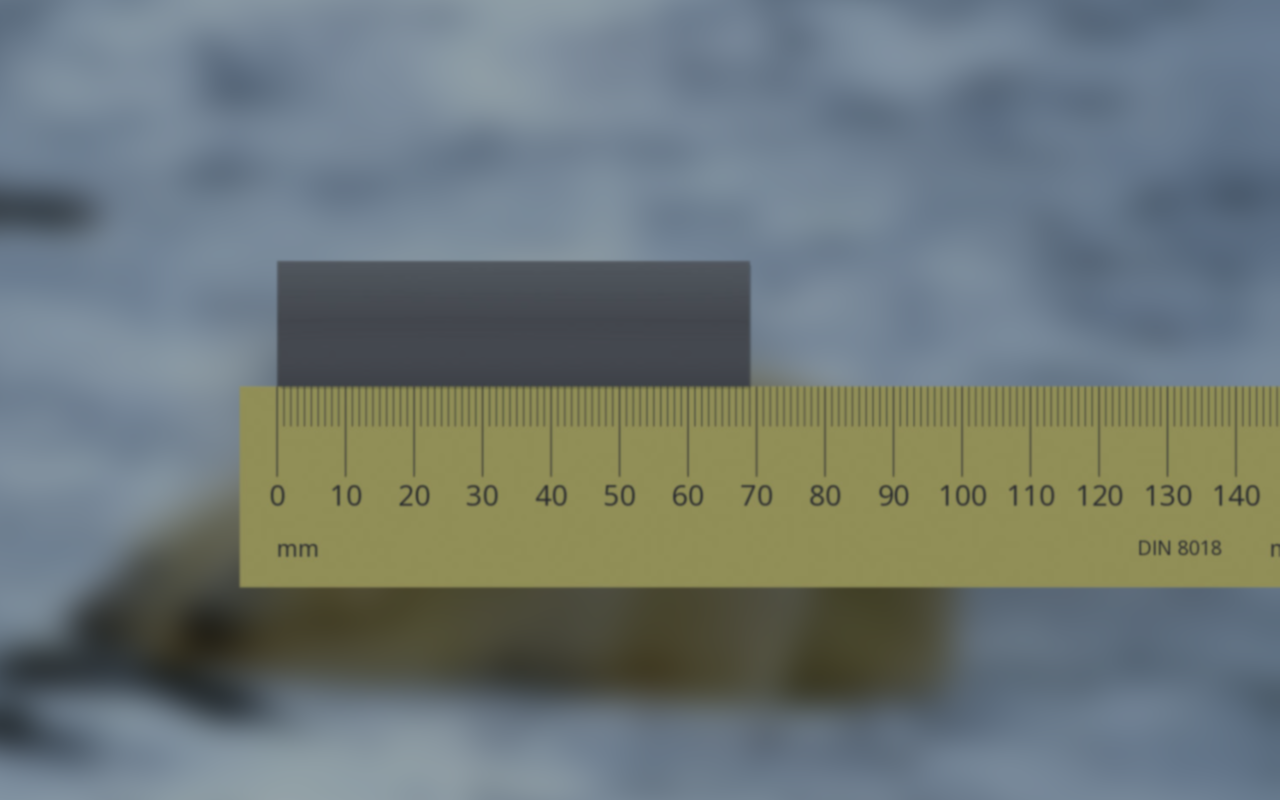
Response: value=69 unit=mm
